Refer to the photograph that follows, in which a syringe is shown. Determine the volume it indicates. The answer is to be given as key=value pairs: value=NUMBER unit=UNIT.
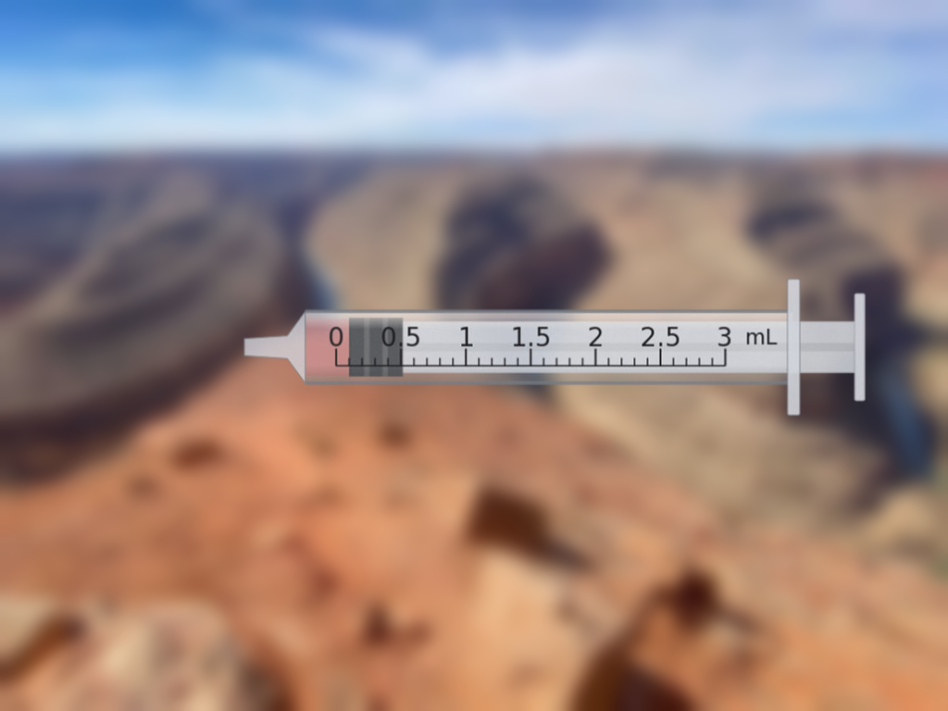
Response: value=0.1 unit=mL
